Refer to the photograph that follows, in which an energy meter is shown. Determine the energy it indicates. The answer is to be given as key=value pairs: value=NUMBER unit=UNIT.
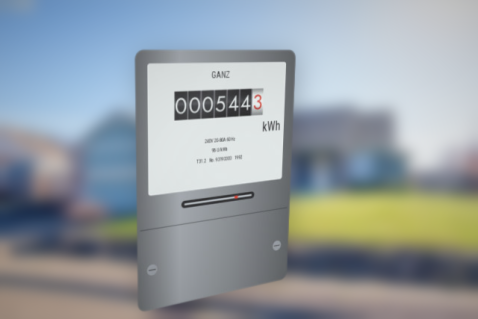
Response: value=544.3 unit=kWh
